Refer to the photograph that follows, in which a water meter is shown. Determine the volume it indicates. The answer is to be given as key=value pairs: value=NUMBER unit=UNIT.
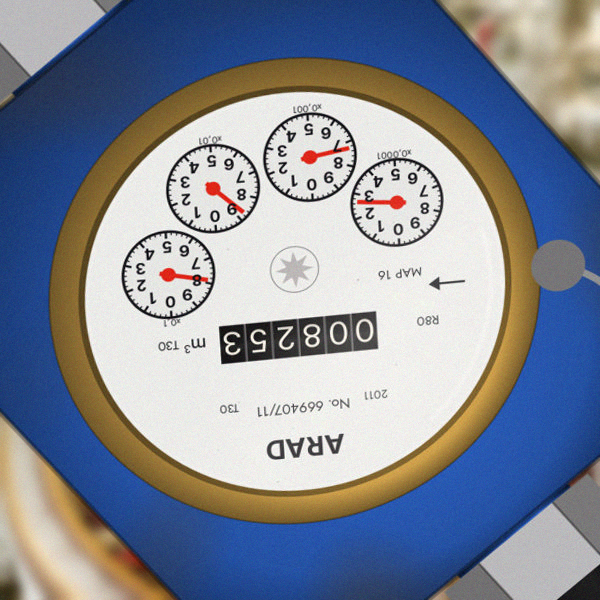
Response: value=8253.7872 unit=m³
